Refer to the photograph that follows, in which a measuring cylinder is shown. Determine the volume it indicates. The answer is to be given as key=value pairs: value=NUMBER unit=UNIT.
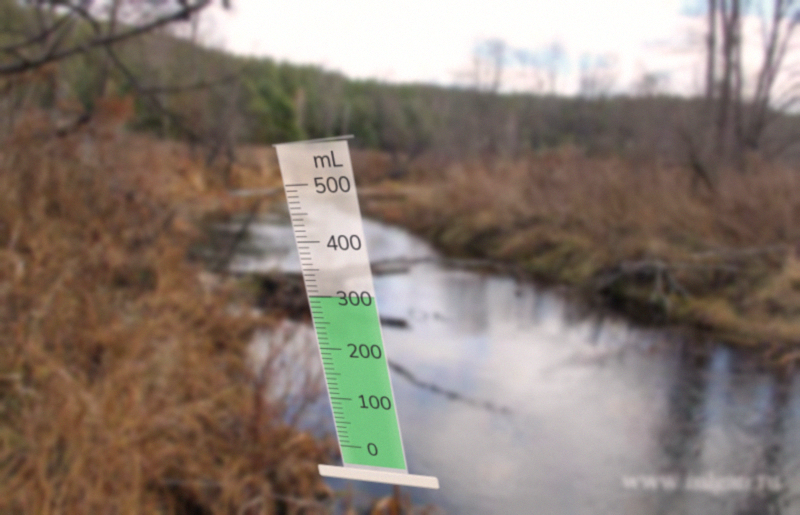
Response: value=300 unit=mL
